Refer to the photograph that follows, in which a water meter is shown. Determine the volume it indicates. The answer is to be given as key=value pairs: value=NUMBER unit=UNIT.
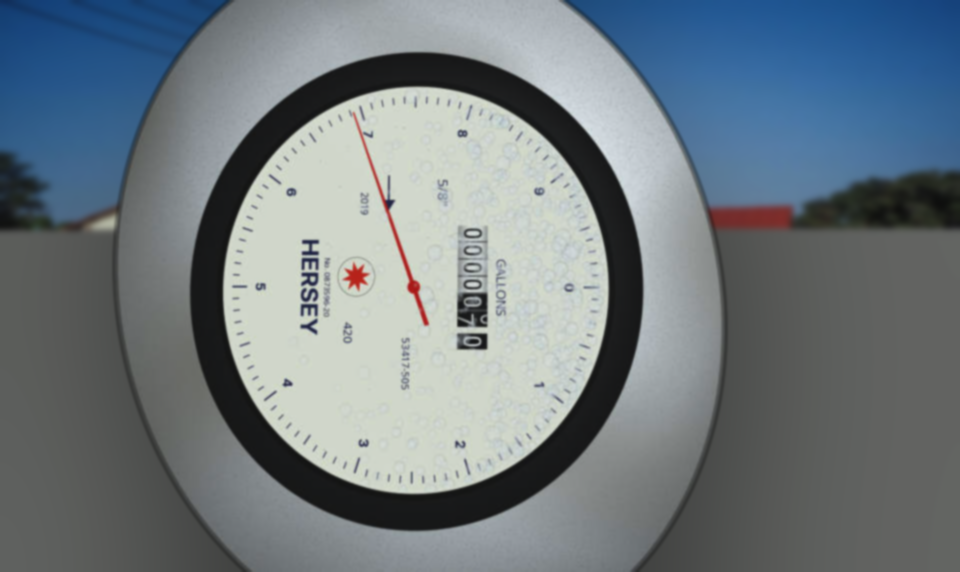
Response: value=66.9 unit=gal
